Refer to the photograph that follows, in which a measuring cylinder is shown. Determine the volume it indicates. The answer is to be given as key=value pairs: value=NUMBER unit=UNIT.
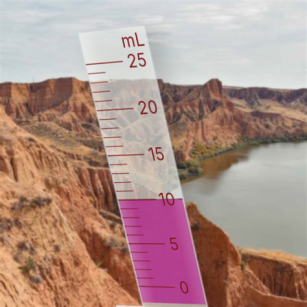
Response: value=10 unit=mL
